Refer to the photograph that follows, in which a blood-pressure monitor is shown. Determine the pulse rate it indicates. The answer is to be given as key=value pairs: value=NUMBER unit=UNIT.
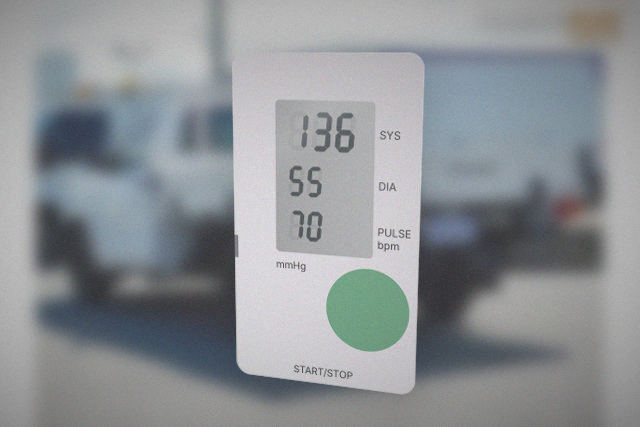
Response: value=70 unit=bpm
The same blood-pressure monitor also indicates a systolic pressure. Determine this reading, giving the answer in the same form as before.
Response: value=136 unit=mmHg
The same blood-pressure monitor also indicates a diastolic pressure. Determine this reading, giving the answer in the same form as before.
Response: value=55 unit=mmHg
